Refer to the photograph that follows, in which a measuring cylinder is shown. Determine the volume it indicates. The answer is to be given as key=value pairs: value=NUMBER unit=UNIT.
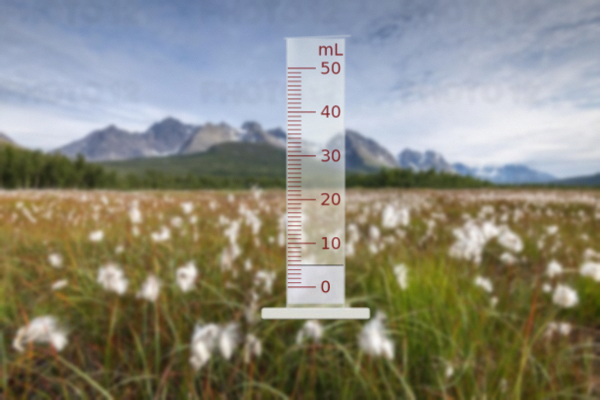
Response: value=5 unit=mL
